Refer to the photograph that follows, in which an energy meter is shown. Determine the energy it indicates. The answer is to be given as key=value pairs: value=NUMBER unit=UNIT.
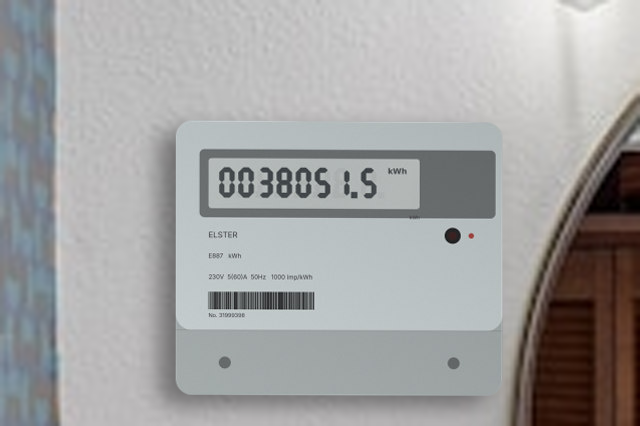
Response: value=38051.5 unit=kWh
